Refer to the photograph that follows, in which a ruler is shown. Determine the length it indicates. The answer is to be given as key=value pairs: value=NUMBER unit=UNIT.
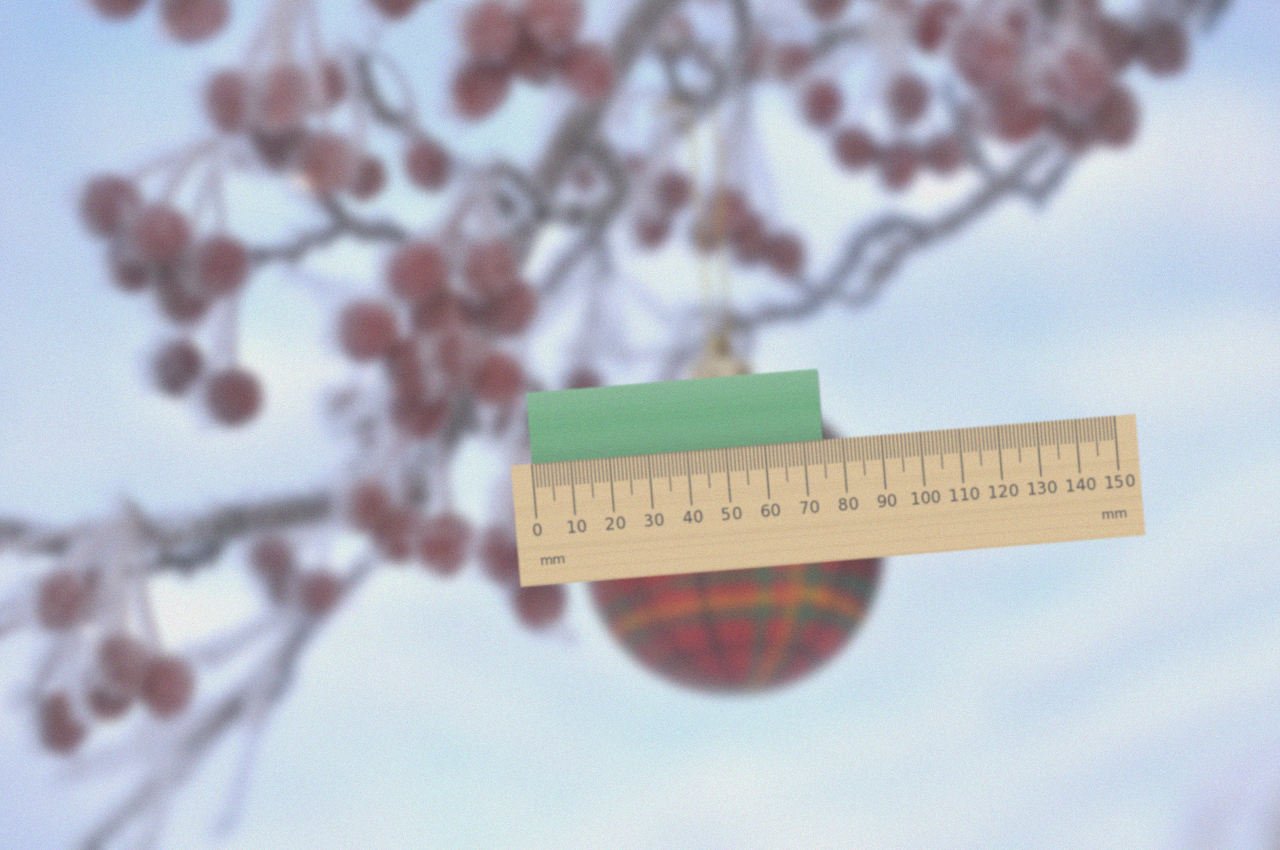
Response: value=75 unit=mm
